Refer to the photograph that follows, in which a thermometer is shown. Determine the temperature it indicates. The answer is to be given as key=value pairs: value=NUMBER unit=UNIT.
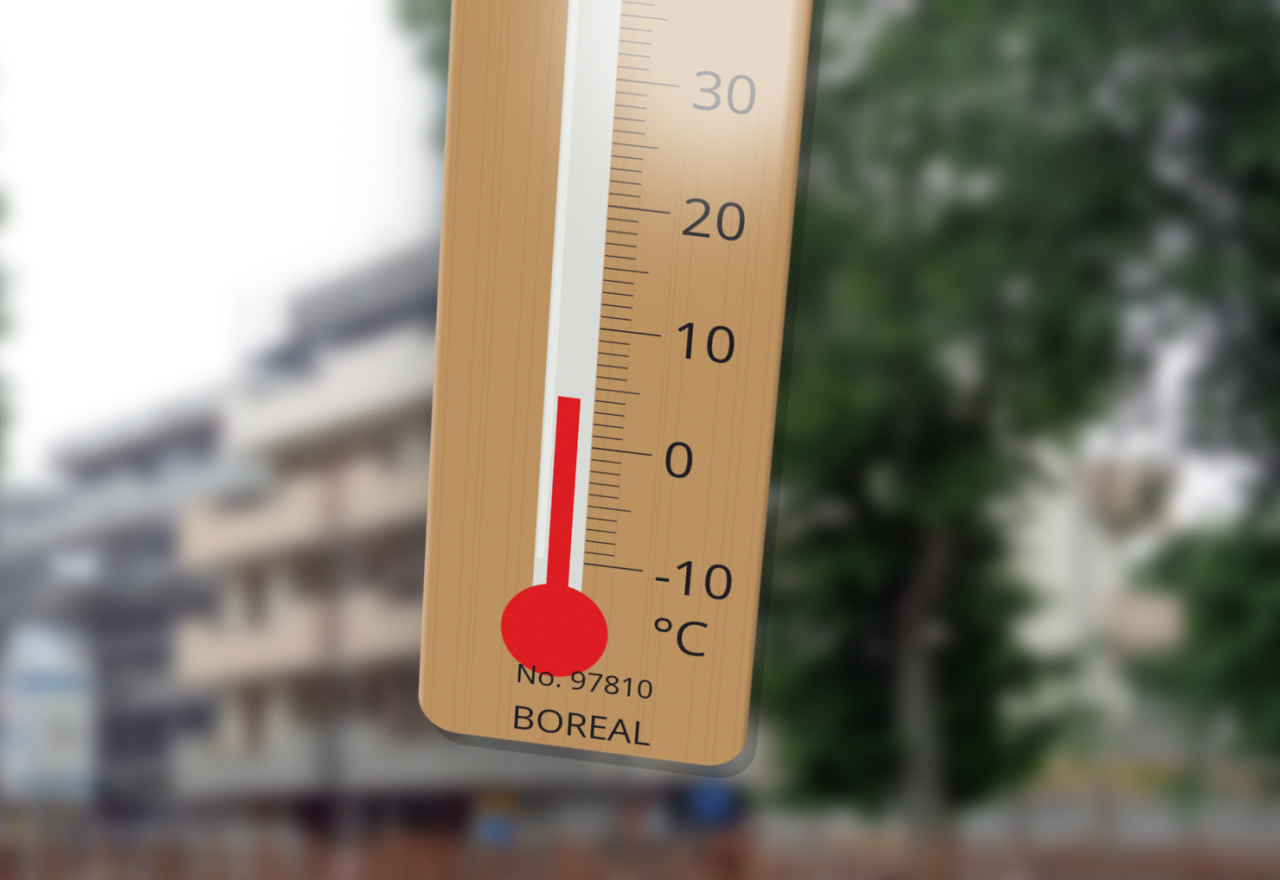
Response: value=4 unit=°C
